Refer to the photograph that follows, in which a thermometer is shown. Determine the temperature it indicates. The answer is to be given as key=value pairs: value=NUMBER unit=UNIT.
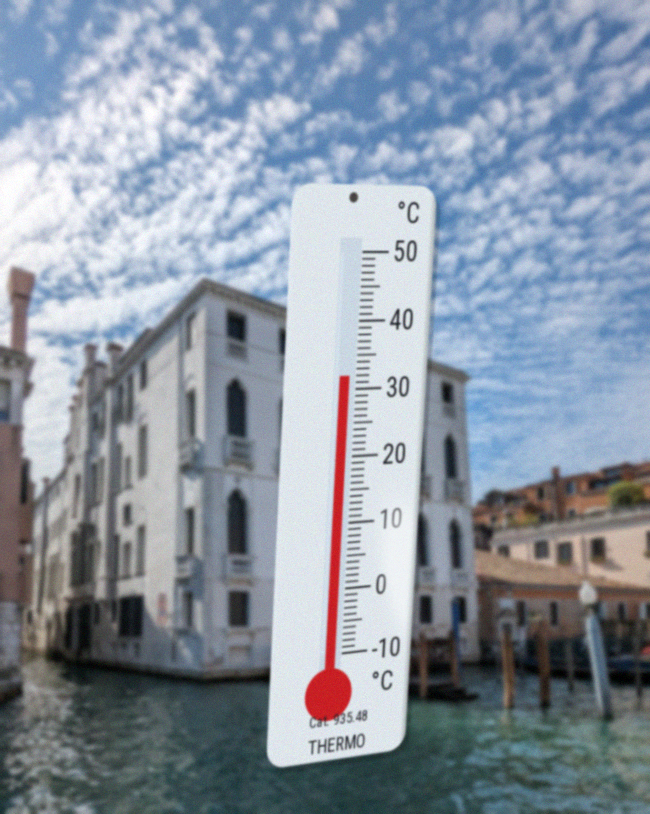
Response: value=32 unit=°C
